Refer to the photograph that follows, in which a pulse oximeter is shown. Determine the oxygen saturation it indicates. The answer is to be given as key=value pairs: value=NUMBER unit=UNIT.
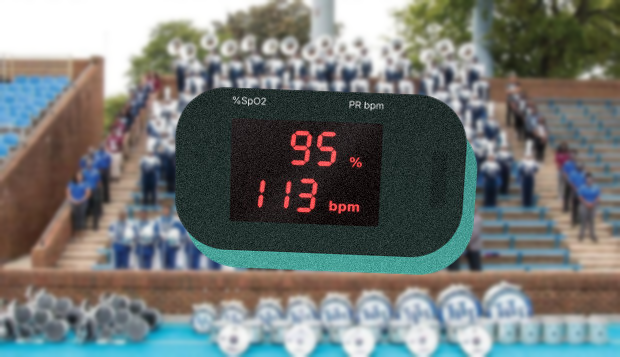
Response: value=95 unit=%
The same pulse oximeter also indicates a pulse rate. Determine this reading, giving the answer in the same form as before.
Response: value=113 unit=bpm
